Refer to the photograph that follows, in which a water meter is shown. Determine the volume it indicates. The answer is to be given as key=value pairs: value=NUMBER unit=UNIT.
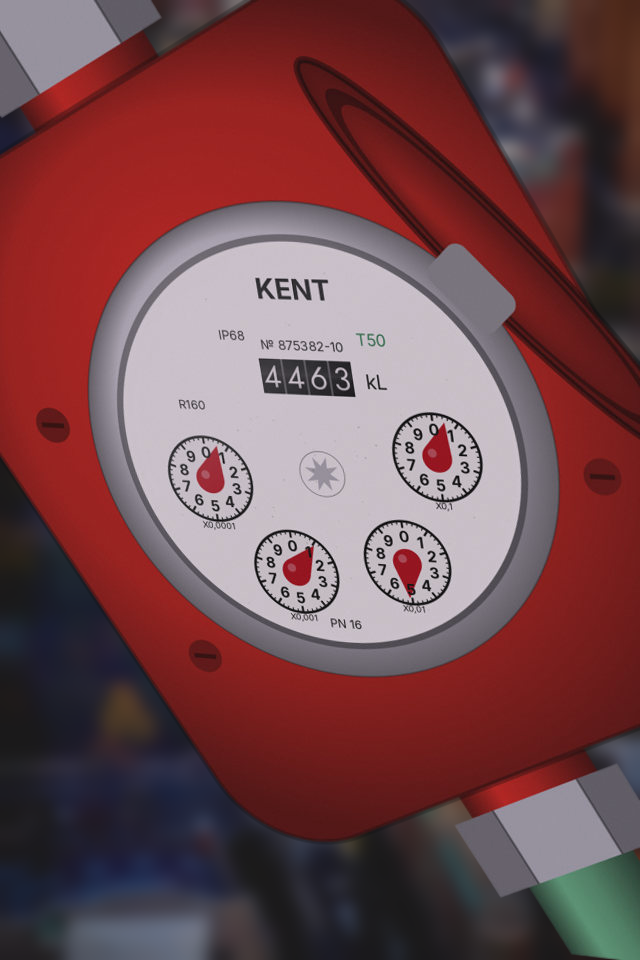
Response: value=4463.0510 unit=kL
